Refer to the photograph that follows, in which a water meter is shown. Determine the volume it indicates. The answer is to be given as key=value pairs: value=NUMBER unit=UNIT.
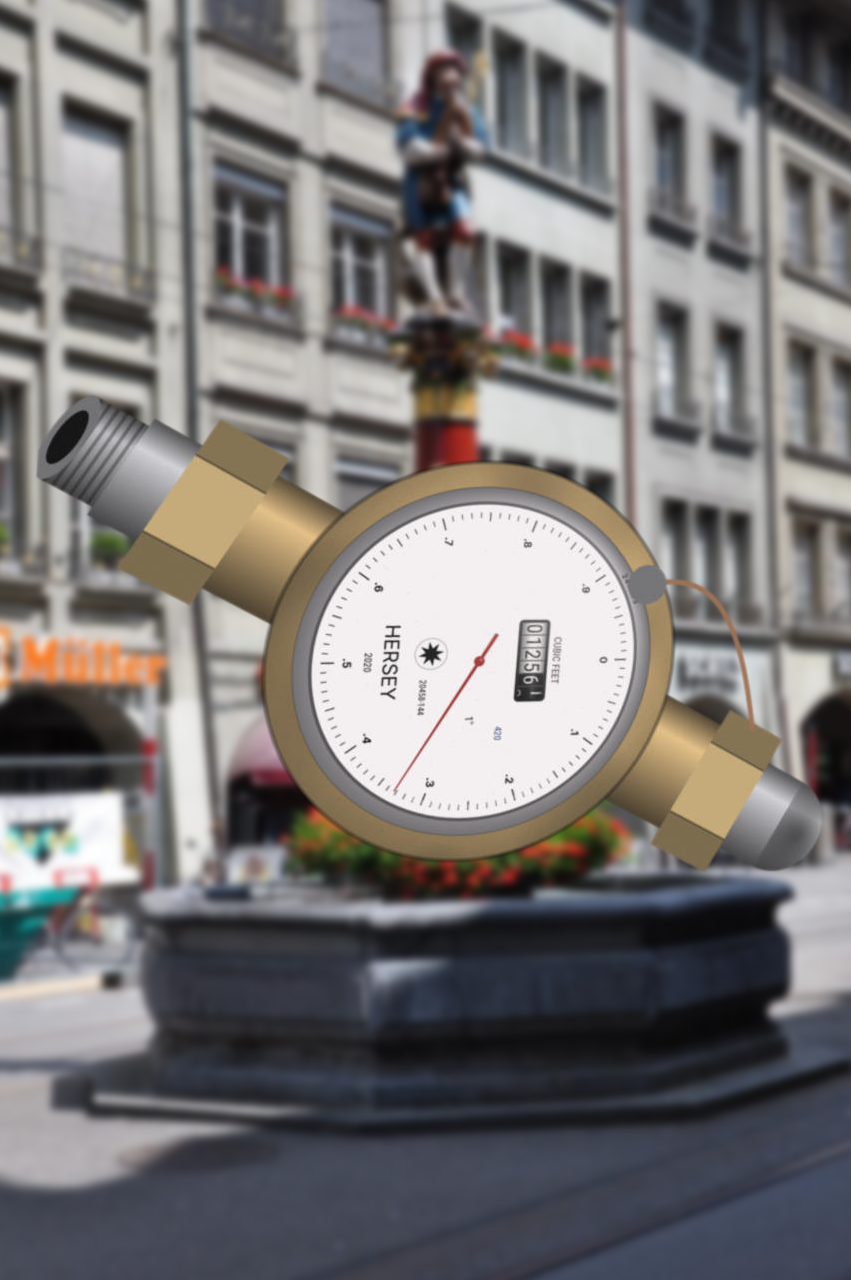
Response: value=12561.33 unit=ft³
